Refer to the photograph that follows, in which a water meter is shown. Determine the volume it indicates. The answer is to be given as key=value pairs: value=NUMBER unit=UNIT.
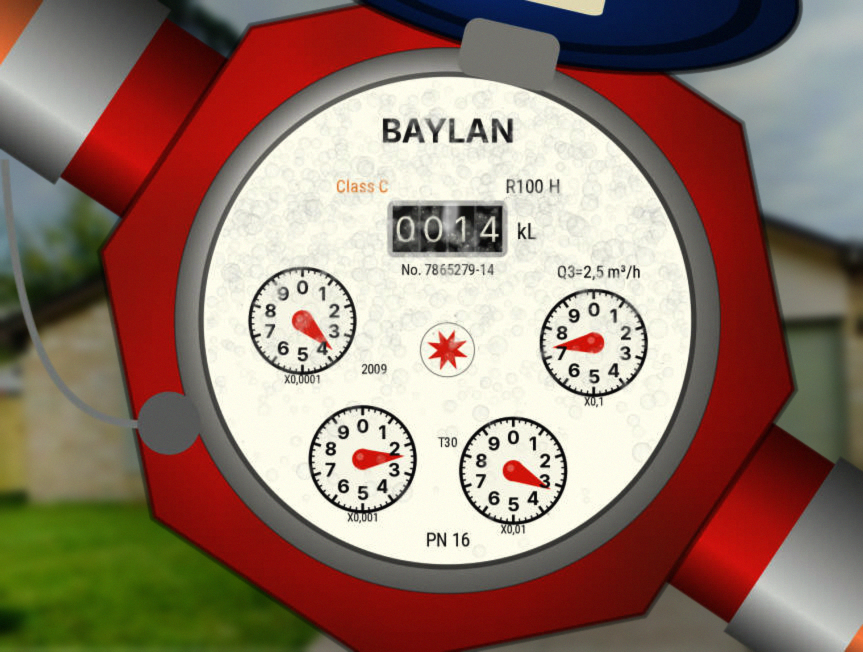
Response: value=14.7323 unit=kL
